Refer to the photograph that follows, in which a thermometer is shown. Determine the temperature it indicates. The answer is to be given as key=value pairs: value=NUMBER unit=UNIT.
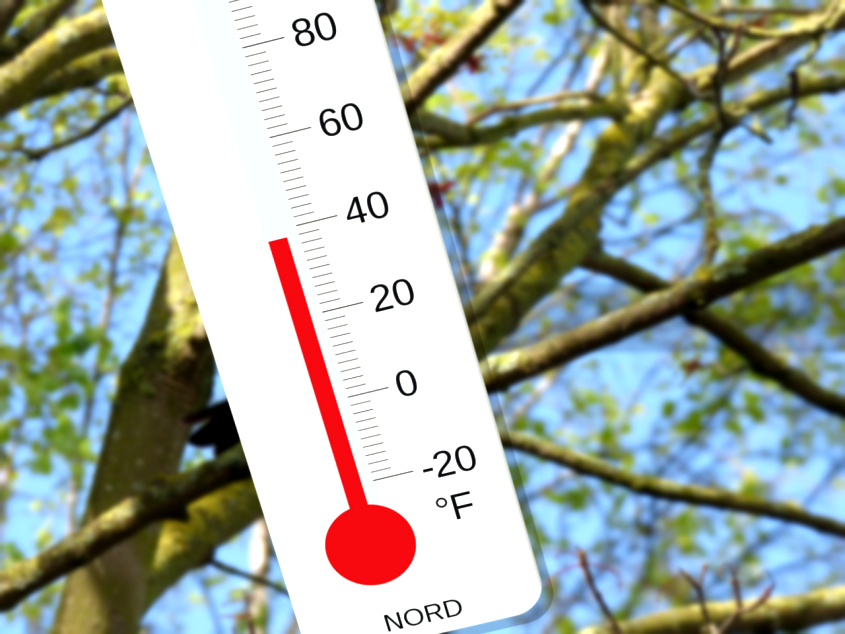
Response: value=38 unit=°F
